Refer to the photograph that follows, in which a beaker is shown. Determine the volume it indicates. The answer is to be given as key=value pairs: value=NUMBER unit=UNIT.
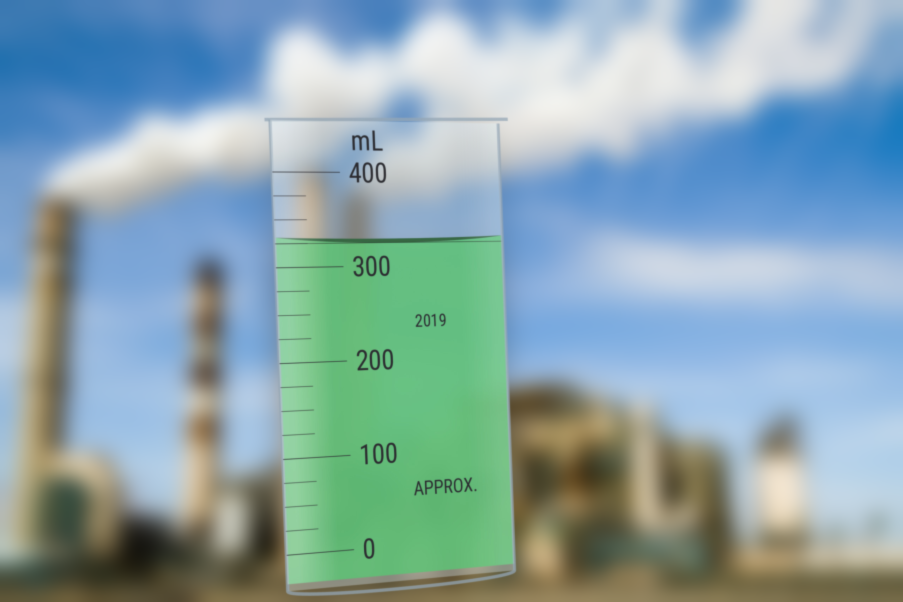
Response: value=325 unit=mL
